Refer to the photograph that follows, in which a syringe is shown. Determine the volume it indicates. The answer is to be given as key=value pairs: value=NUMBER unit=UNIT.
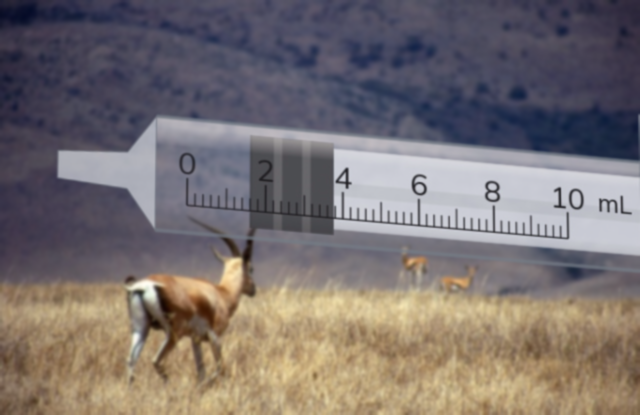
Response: value=1.6 unit=mL
